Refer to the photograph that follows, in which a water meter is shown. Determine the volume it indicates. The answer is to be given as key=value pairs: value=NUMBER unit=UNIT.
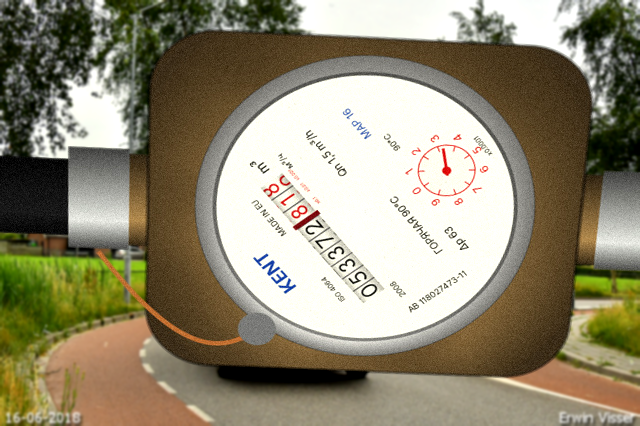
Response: value=53372.8183 unit=m³
